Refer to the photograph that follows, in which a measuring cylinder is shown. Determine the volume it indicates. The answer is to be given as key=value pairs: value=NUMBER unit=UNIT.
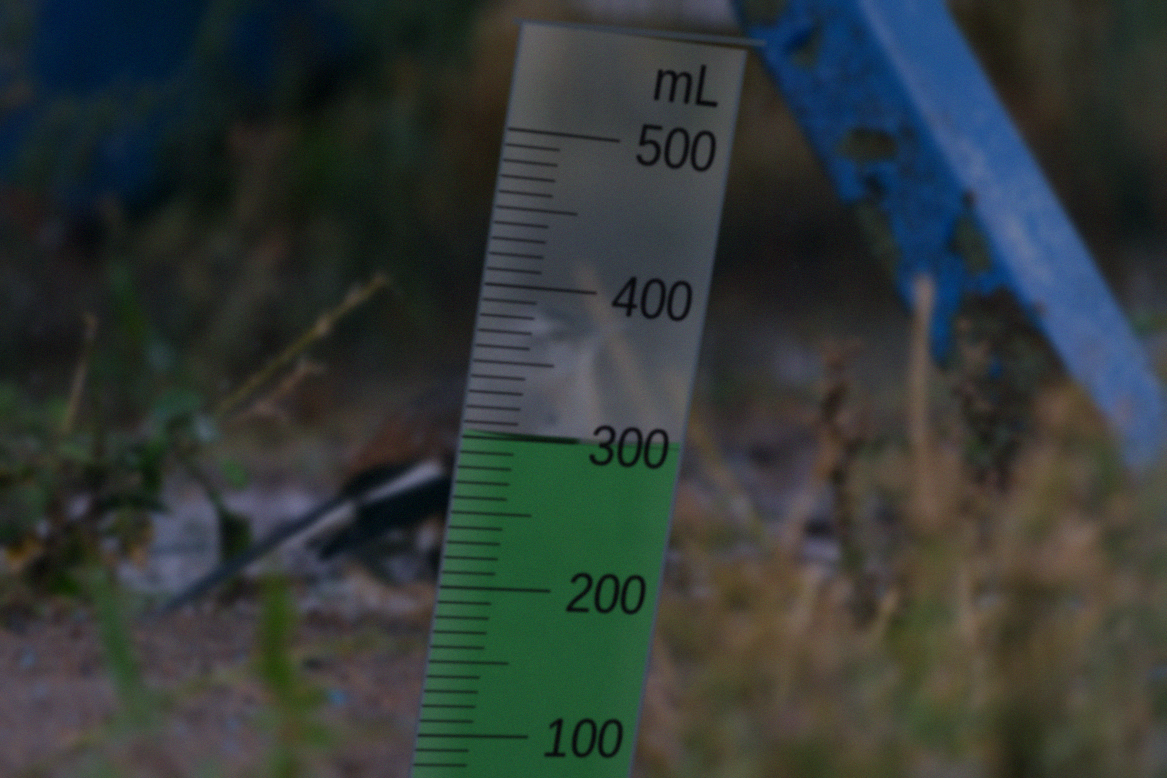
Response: value=300 unit=mL
